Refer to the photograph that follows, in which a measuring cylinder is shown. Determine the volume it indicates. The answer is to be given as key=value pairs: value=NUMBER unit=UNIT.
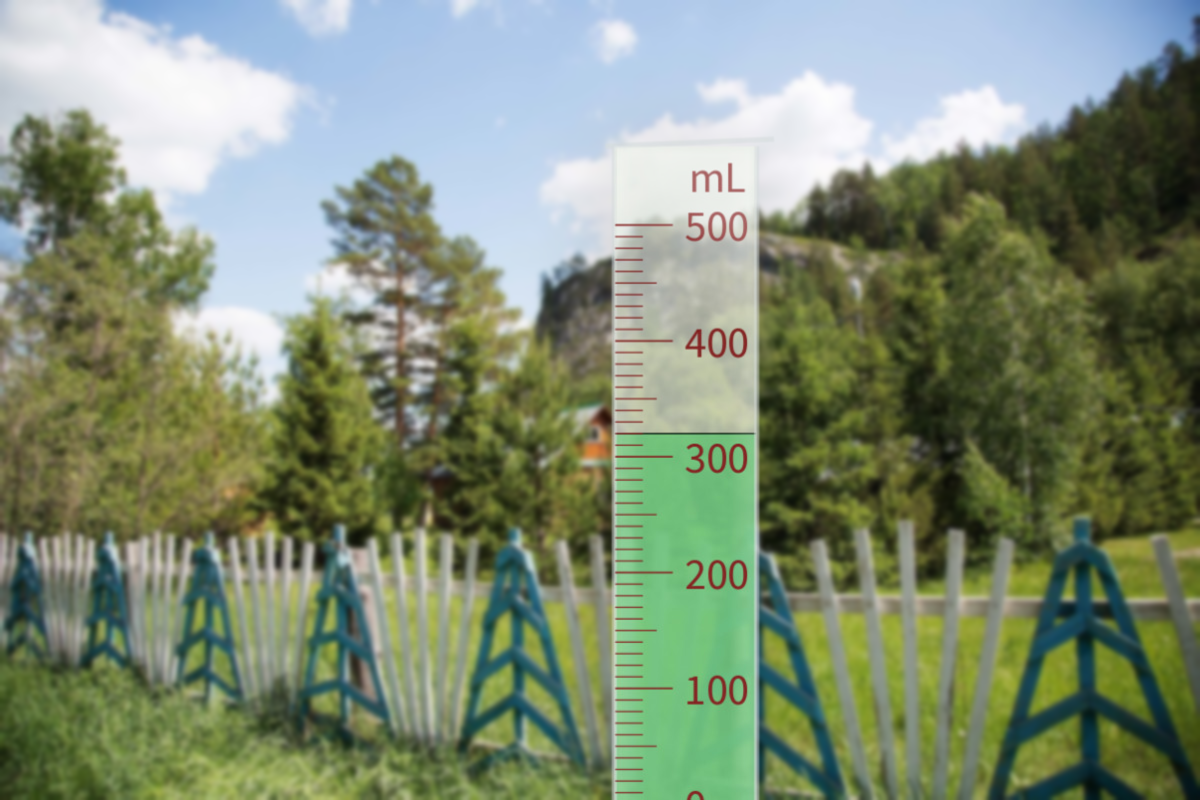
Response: value=320 unit=mL
